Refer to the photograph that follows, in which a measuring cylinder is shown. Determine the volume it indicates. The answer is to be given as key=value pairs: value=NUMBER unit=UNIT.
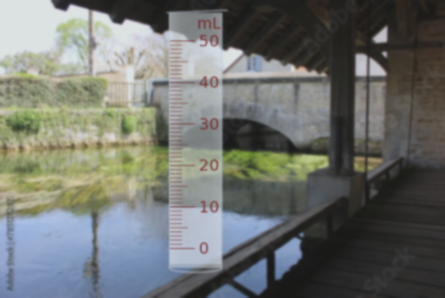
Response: value=10 unit=mL
